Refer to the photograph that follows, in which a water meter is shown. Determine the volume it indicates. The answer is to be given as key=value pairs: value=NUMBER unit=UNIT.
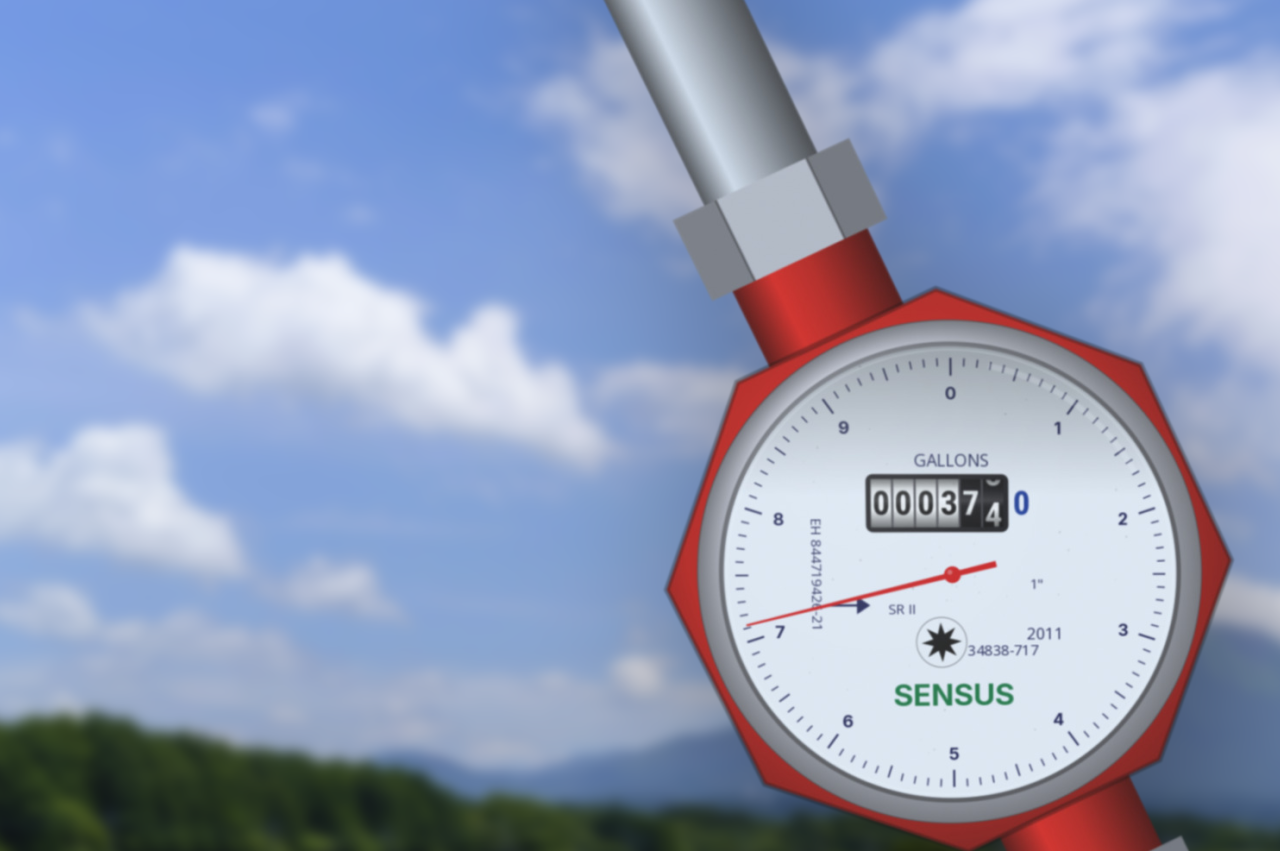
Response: value=3737.1 unit=gal
